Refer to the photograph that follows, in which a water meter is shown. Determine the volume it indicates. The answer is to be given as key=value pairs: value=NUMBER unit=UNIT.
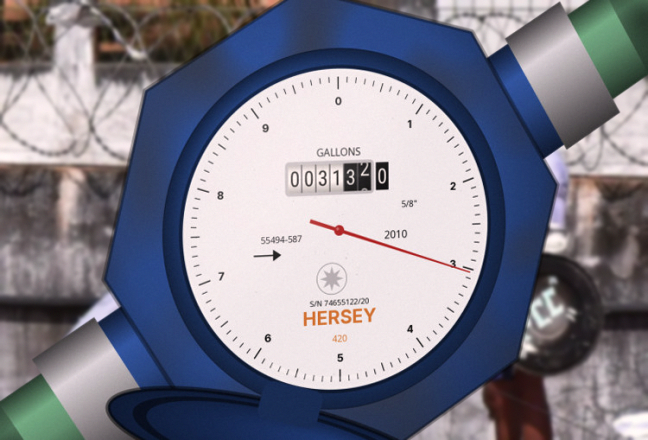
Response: value=31323.0 unit=gal
